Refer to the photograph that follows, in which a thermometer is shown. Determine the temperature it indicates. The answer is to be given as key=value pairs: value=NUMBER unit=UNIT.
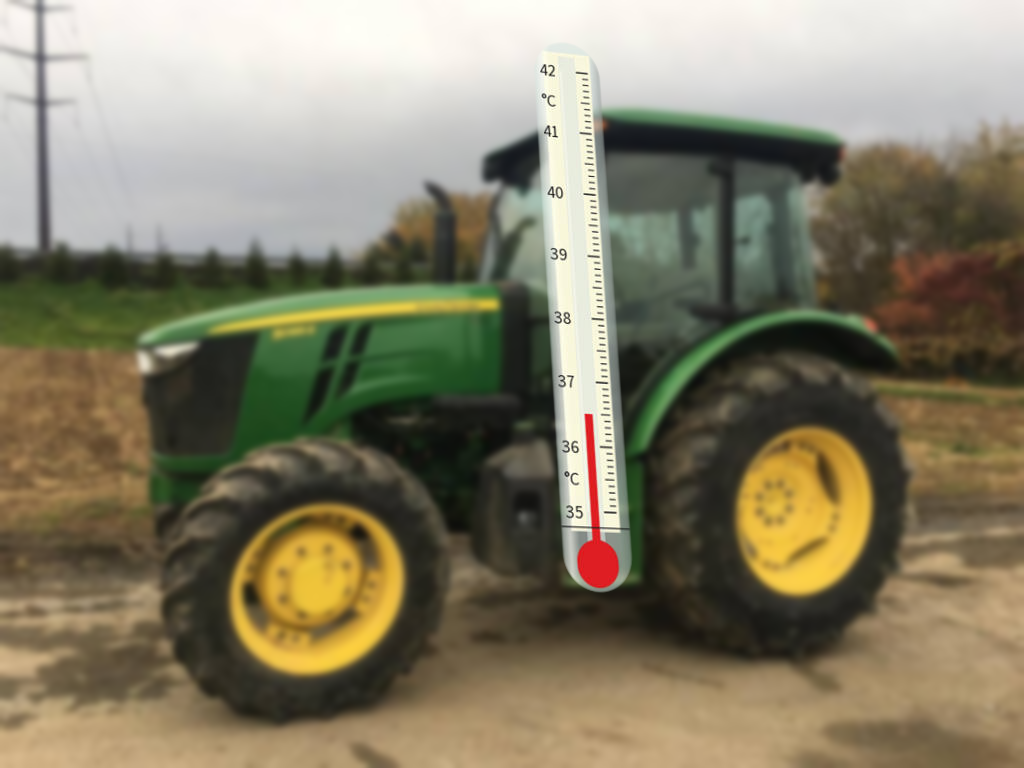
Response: value=36.5 unit=°C
